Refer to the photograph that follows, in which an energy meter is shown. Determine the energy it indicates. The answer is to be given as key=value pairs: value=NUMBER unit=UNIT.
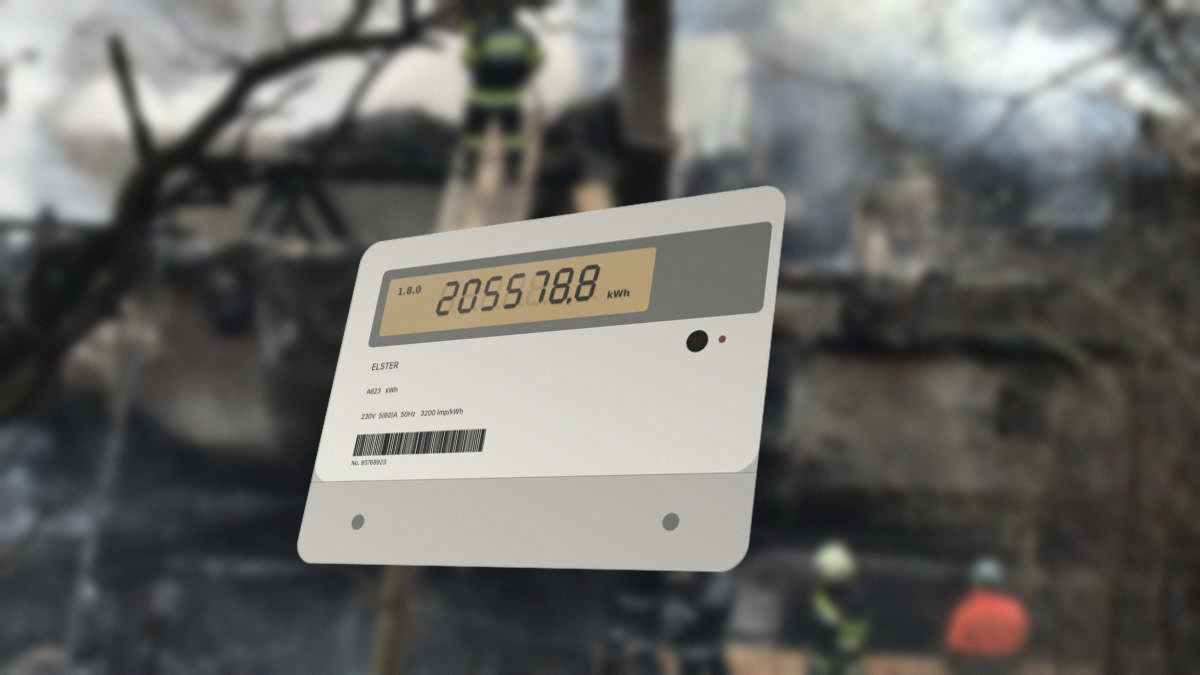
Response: value=205578.8 unit=kWh
